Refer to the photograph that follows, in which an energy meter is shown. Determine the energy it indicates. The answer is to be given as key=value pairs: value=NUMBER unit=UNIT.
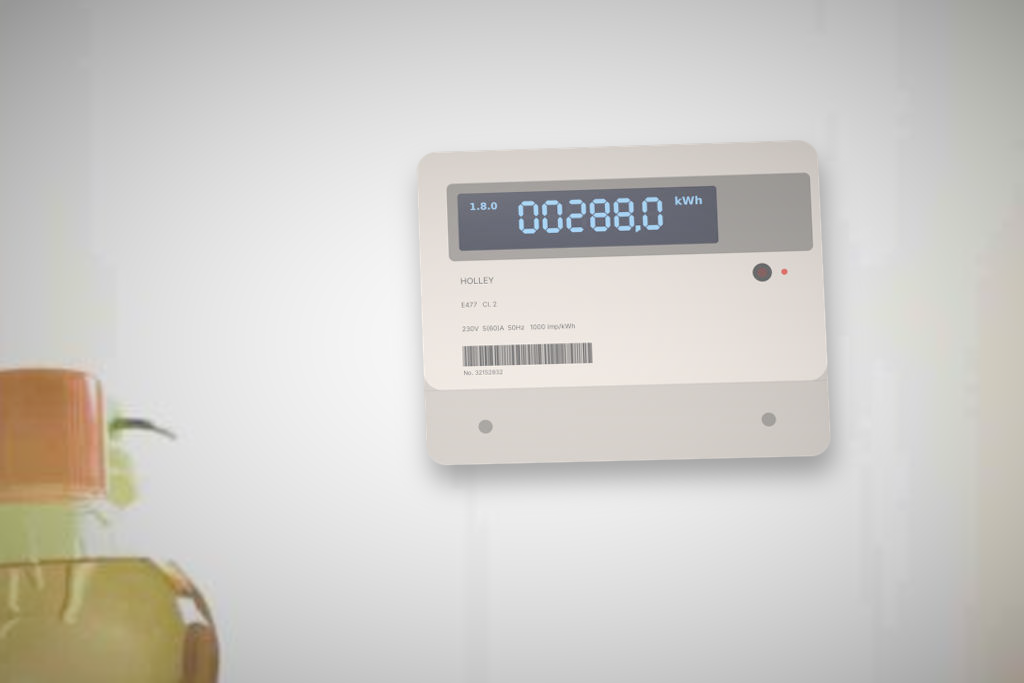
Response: value=288.0 unit=kWh
